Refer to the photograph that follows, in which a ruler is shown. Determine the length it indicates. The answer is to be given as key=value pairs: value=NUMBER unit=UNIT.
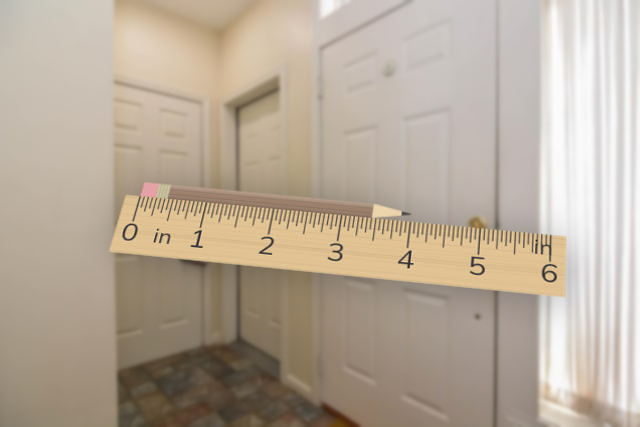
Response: value=4 unit=in
